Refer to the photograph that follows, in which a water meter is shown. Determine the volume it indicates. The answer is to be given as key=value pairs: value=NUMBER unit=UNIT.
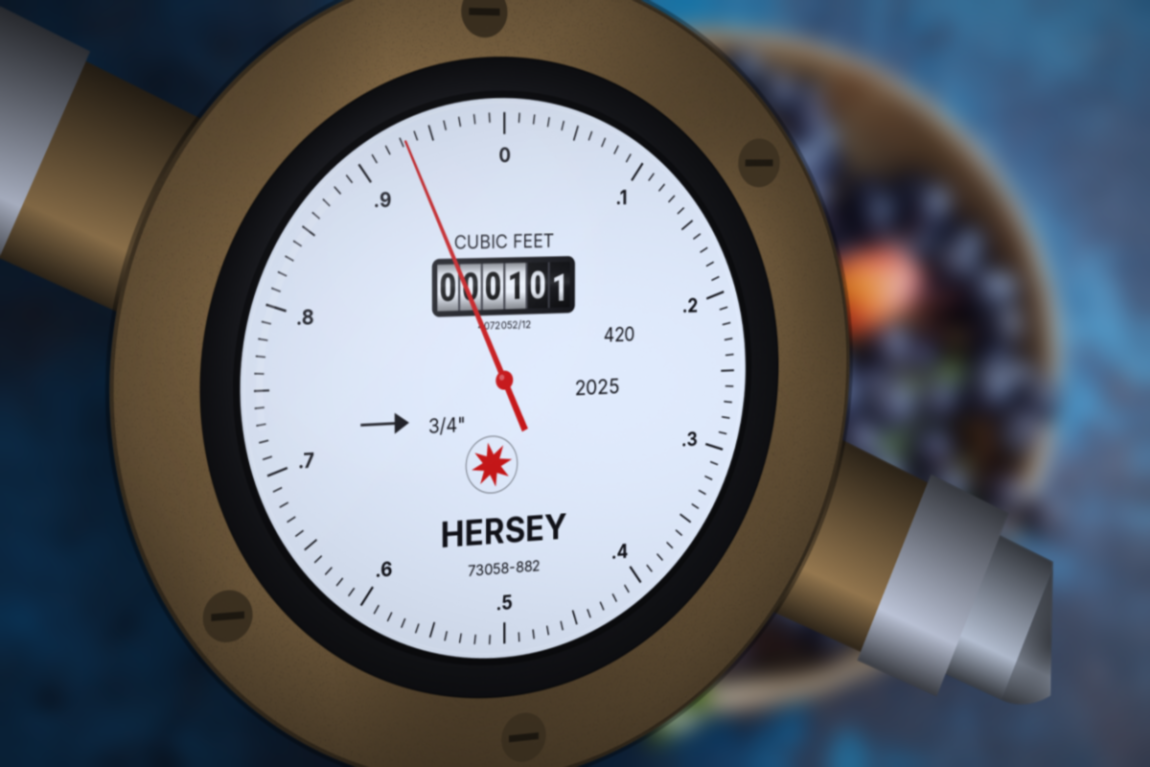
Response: value=100.93 unit=ft³
